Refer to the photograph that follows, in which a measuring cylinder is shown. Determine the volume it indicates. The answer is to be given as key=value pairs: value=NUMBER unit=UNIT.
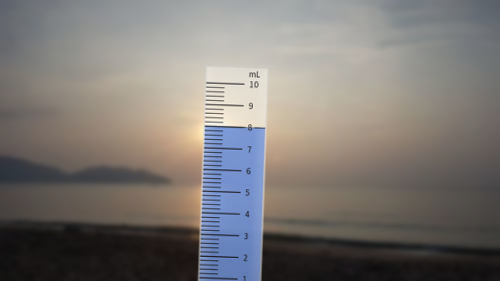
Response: value=8 unit=mL
